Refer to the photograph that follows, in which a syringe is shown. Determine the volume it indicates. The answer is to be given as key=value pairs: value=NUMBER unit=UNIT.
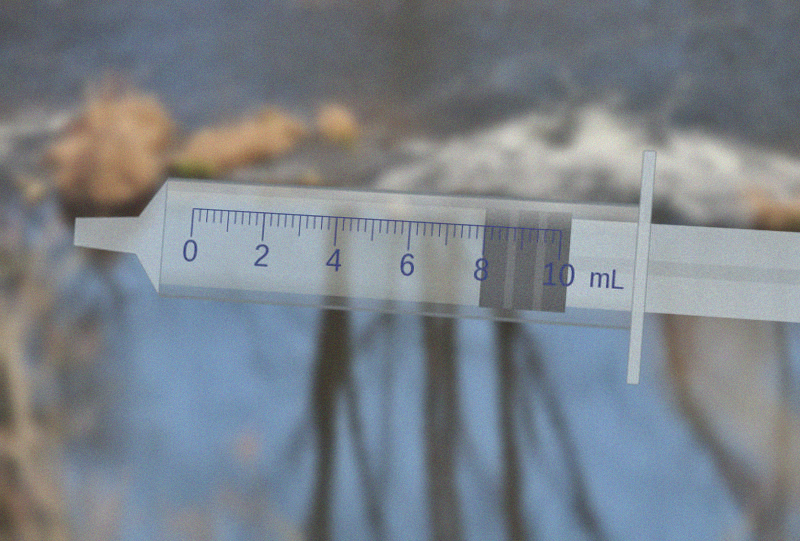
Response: value=8 unit=mL
